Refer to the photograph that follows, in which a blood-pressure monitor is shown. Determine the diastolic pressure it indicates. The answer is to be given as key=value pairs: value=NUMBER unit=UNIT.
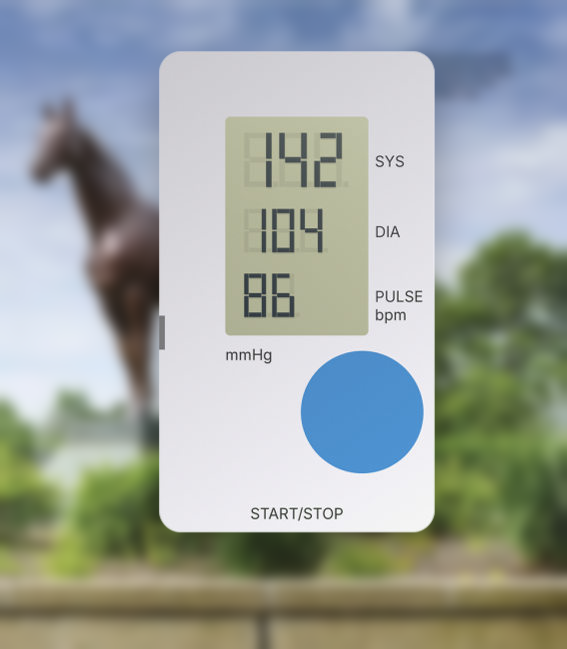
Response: value=104 unit=mmHg
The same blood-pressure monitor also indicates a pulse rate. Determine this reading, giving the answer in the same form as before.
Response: value=86 unit=bpm
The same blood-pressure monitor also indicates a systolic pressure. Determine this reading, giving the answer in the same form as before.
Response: value=142 unit=mmHg
